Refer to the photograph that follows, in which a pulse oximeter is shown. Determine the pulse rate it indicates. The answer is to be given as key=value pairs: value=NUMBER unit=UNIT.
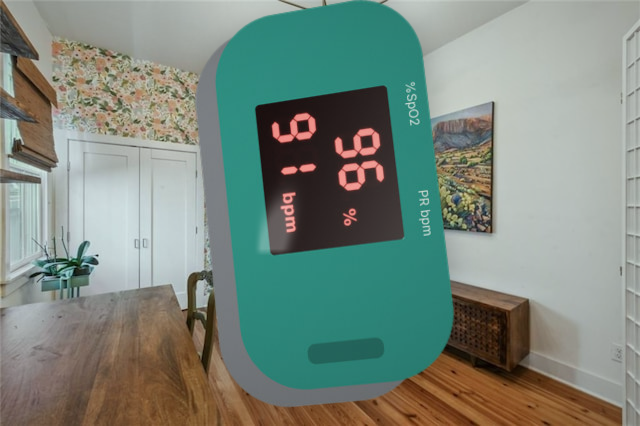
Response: value=91 unit=bpm
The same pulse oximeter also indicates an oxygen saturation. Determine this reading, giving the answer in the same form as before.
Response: value=96 unit=%
